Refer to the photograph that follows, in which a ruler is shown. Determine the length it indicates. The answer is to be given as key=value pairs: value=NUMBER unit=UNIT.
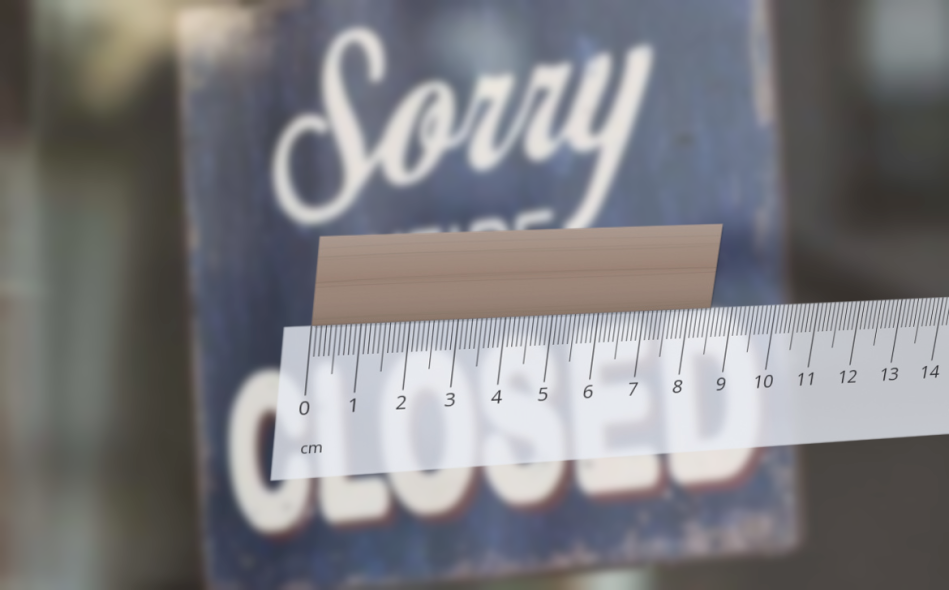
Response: value=8.5 unit=cm
